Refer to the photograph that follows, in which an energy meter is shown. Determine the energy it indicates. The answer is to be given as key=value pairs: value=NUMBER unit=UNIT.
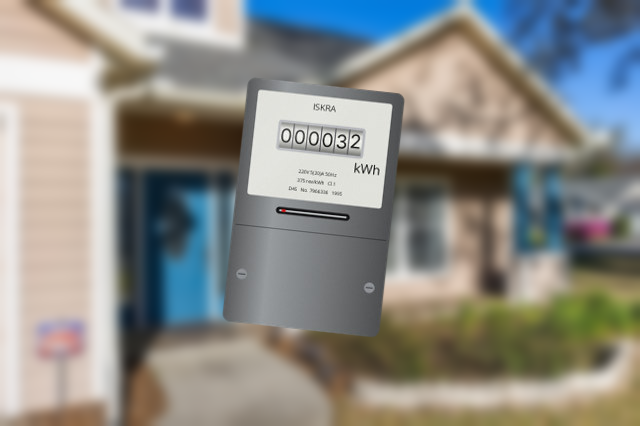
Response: value=32 unit=kWh
